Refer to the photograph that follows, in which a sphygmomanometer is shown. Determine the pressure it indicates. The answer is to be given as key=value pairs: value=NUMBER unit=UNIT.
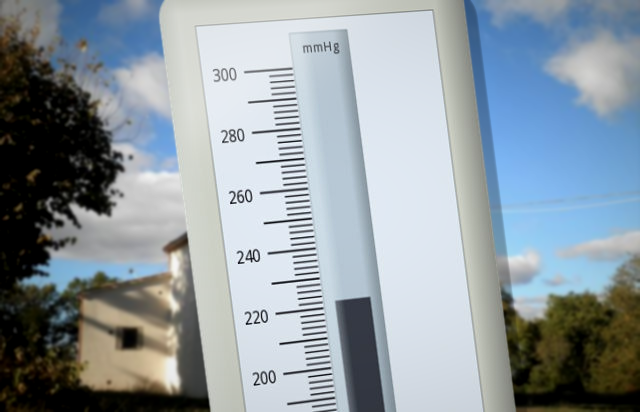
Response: value=222 unit=mmHg
